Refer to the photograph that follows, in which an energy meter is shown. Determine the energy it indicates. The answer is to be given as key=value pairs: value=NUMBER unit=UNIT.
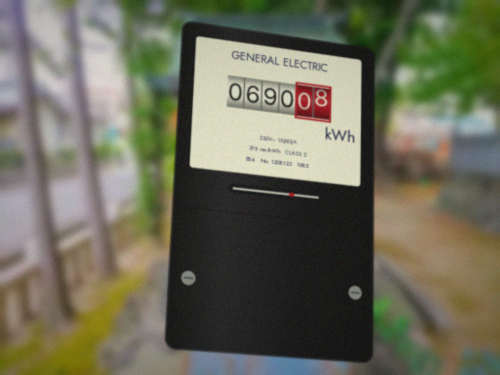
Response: value=690.08 unit=kWh
